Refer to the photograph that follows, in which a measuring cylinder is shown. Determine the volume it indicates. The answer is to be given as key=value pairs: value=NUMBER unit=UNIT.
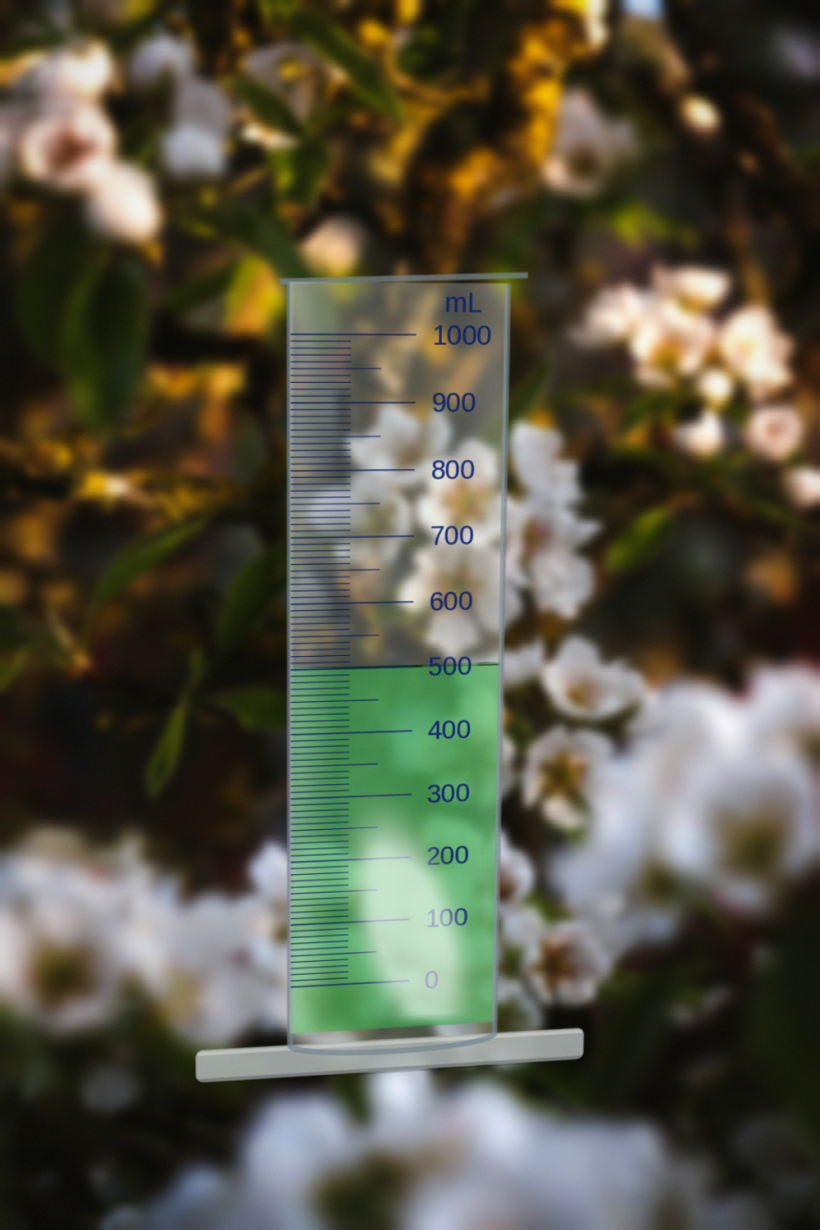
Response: value=500 unit=mL
